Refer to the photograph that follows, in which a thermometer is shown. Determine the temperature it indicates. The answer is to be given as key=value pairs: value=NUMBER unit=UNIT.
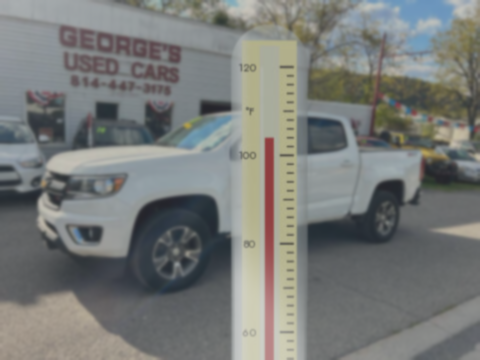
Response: value=104 unit=°F
